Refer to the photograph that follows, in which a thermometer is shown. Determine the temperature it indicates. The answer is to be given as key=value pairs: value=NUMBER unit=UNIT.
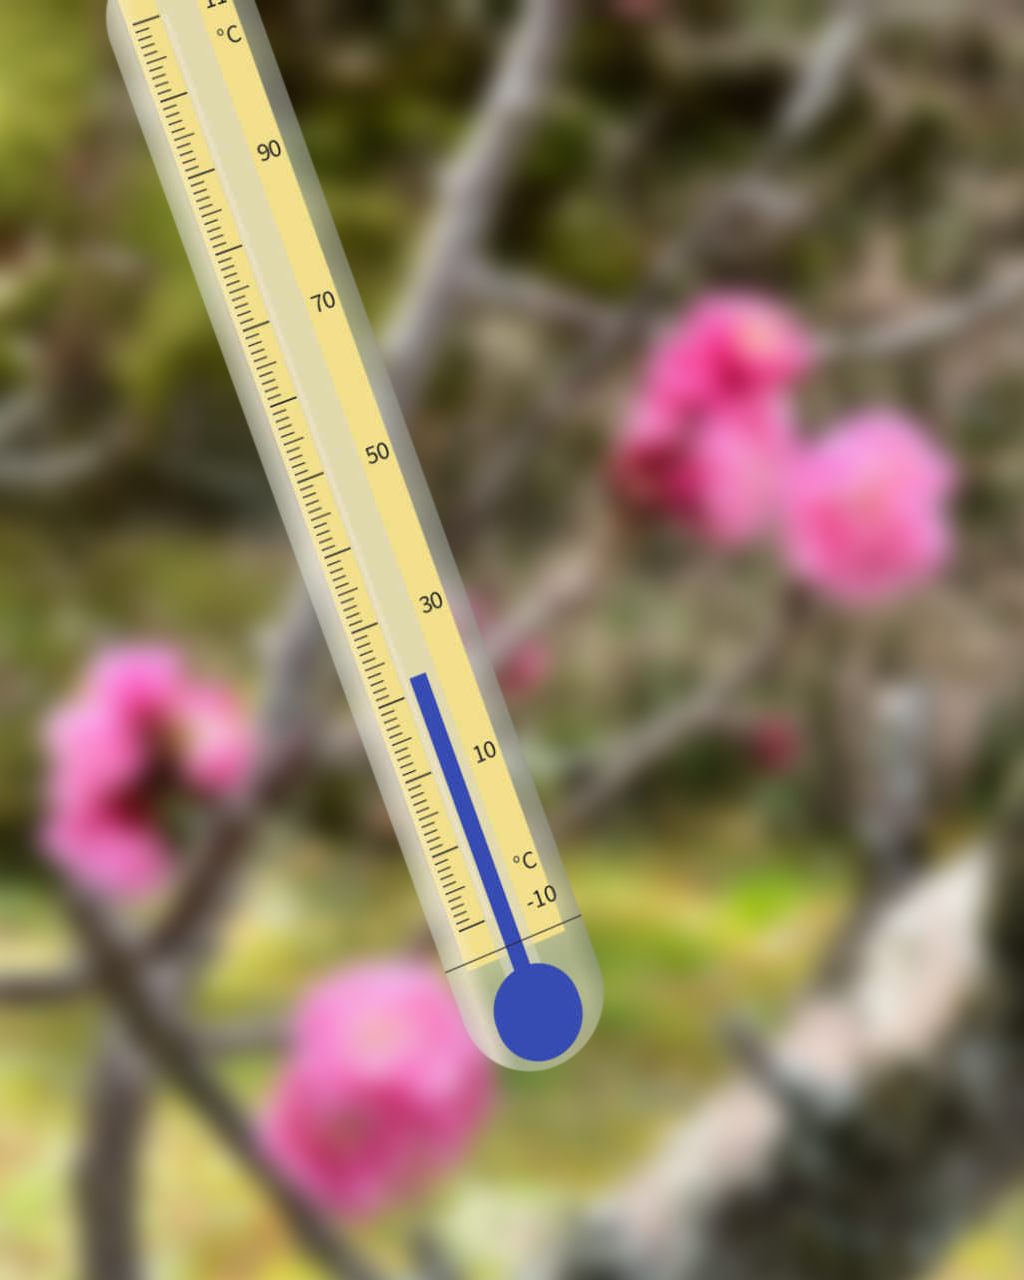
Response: value=22 unit=°C
